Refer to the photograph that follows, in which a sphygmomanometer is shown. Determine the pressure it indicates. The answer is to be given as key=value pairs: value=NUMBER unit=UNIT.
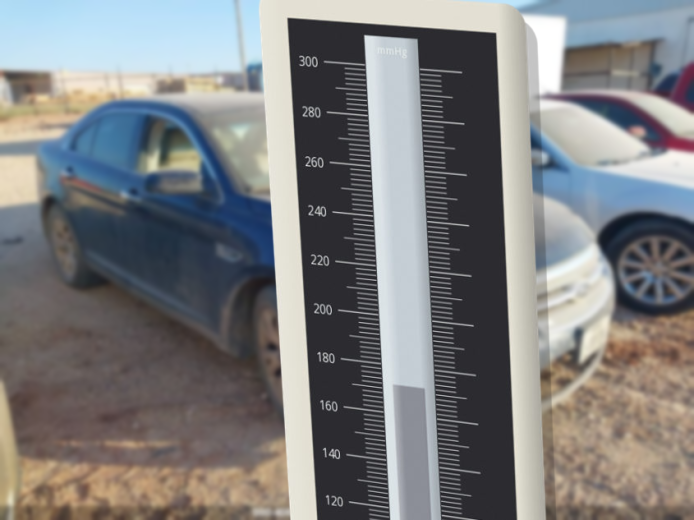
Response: value=172 unit=mmHg
